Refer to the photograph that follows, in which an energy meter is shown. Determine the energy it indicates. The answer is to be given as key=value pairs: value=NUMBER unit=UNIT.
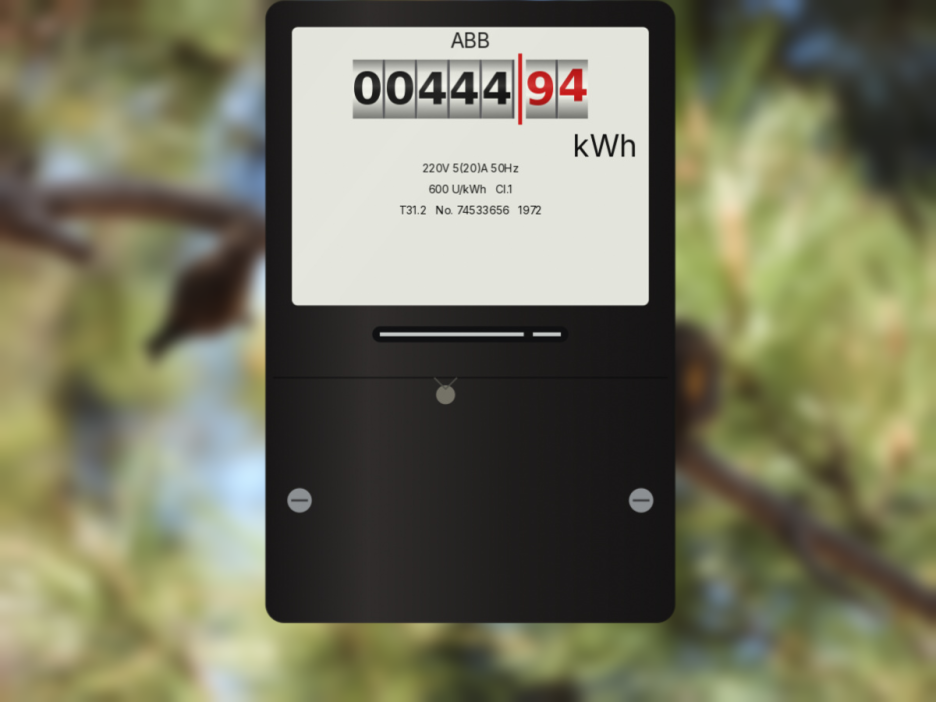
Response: value=444.94 unit=kWh
